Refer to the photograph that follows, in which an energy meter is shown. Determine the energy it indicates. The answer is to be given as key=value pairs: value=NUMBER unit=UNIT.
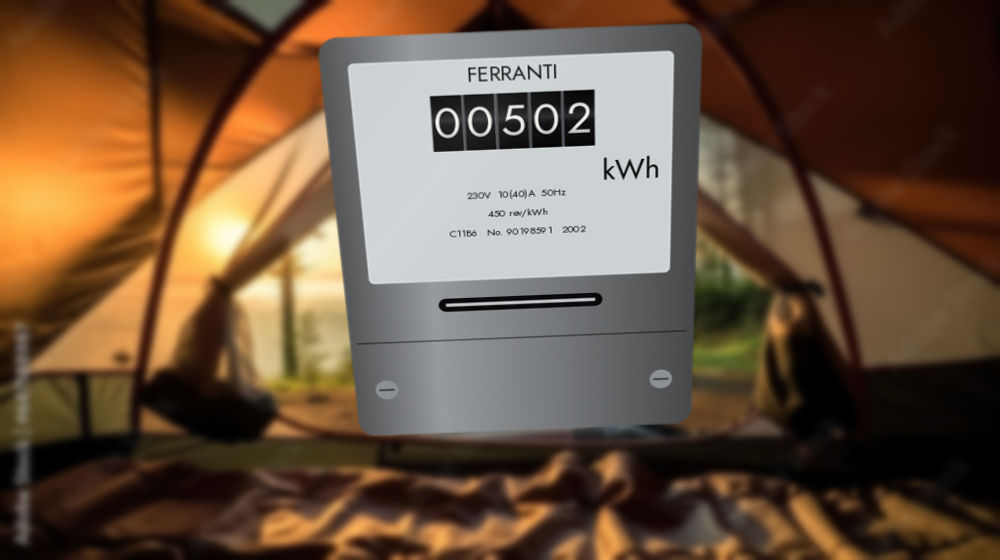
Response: value=502 unit=kWh
